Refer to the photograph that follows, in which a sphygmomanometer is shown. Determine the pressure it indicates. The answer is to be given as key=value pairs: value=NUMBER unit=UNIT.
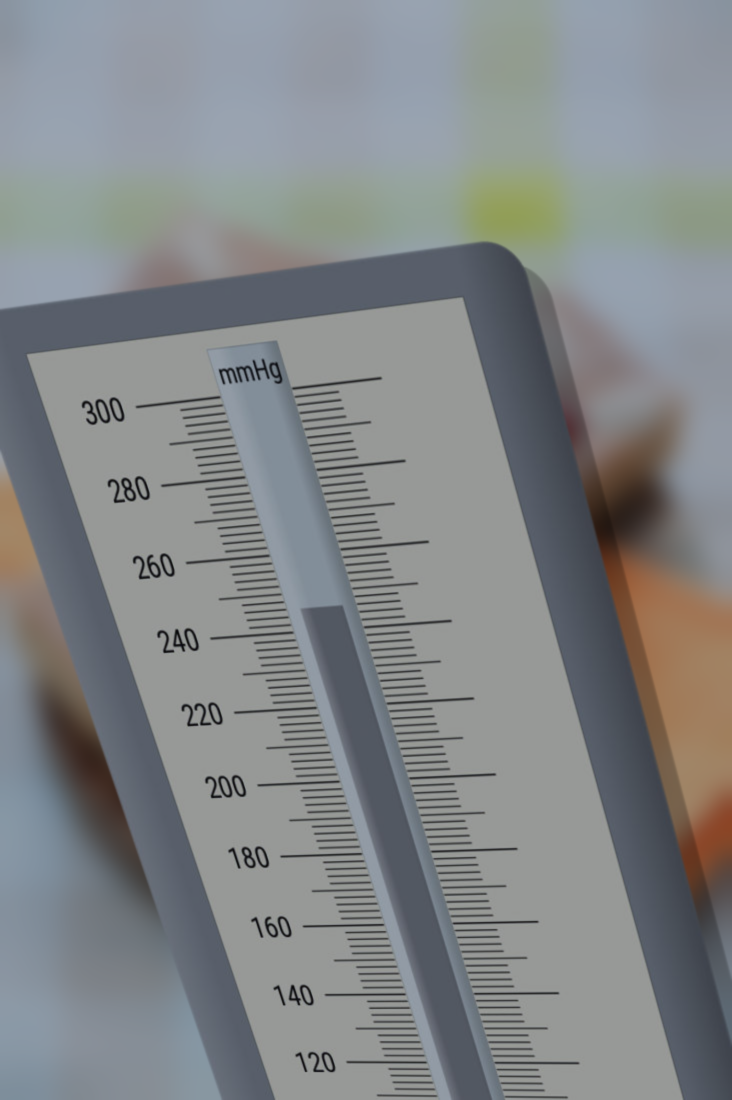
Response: value=246 unit=mmHg
